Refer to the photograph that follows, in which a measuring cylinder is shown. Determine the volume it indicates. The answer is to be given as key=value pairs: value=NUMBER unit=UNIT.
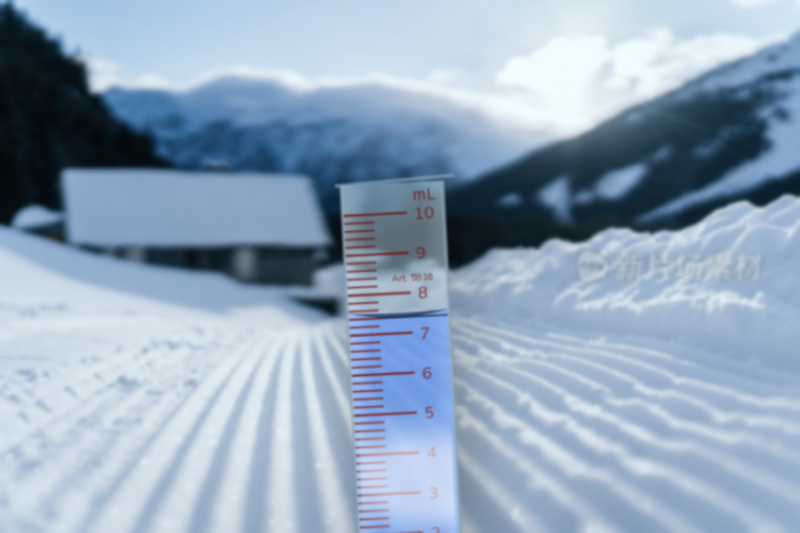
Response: value=7.4 unit=mL
